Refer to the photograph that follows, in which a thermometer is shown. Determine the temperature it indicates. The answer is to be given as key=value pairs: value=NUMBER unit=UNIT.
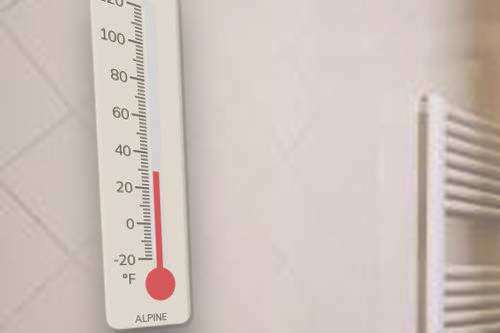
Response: value=30 unit=°F
